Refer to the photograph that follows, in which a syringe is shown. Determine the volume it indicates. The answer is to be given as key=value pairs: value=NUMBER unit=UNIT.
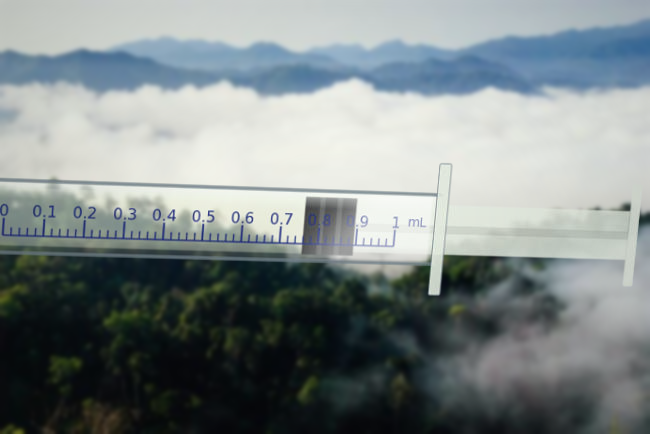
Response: value=0.76 unit=mL
